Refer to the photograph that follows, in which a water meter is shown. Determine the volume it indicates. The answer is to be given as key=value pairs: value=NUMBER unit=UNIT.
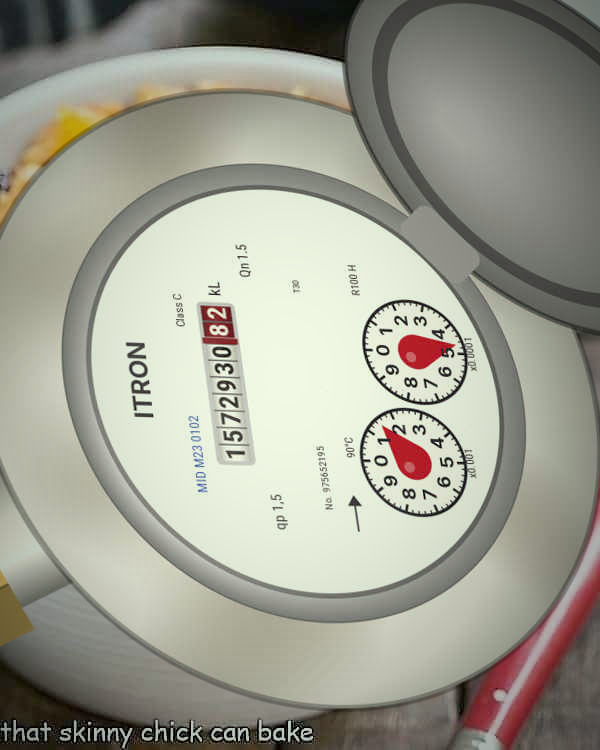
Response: value=1572930.8214 unit=kL
